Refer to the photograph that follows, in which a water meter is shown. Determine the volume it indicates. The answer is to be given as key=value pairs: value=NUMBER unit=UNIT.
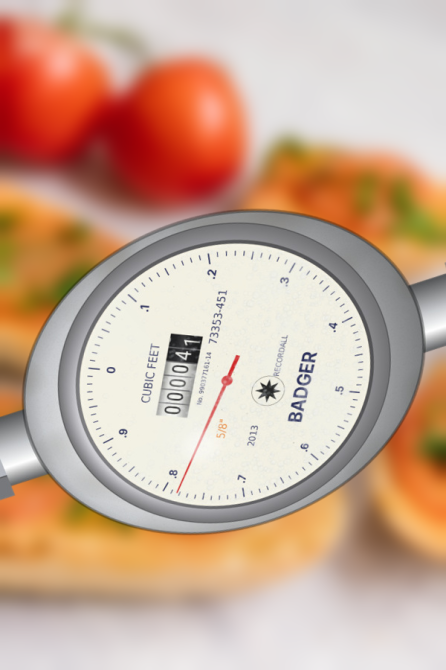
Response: value=40.78 unit=ft³
